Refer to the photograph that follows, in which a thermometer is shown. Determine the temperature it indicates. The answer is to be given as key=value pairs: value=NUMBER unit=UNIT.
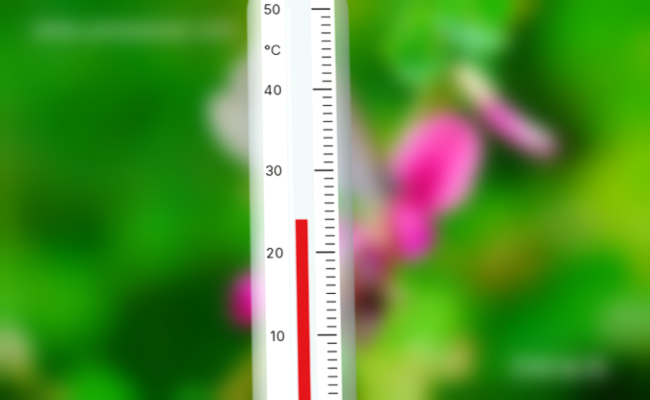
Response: value=24 unit=°C
